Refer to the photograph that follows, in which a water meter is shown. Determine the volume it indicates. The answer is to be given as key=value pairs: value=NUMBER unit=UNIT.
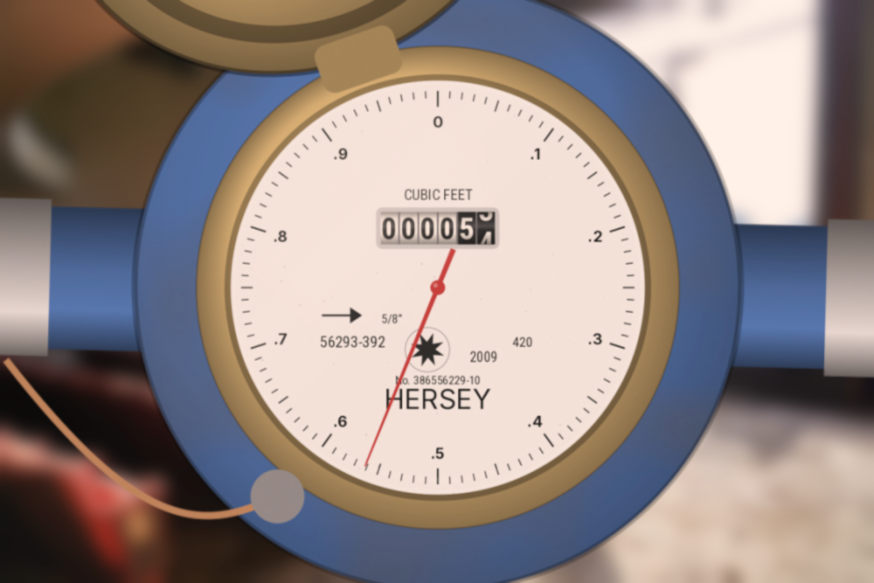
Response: value=53.56 unit=ft³
